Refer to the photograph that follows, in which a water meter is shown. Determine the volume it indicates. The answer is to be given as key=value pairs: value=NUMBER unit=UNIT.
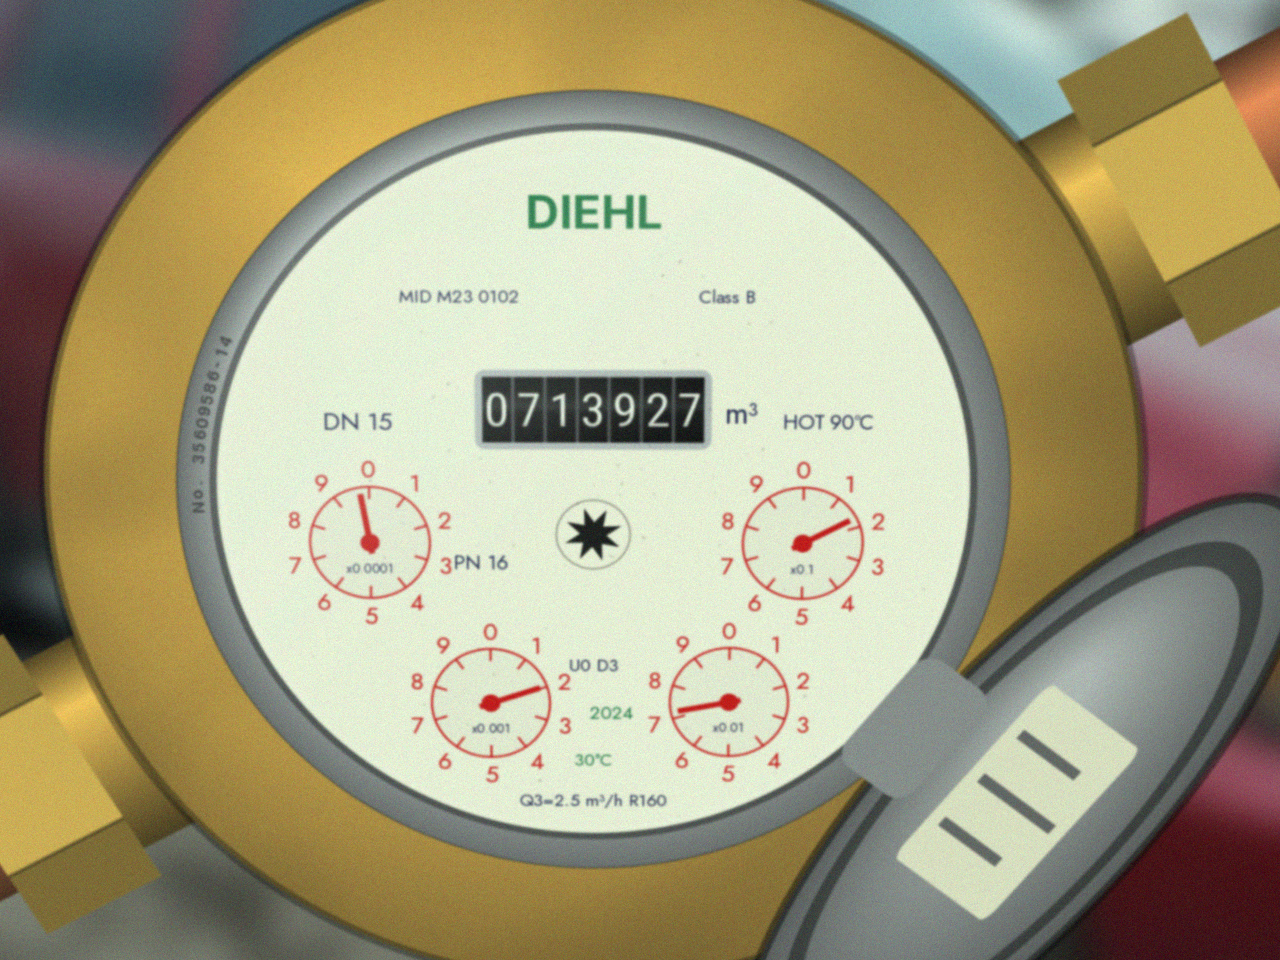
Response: value=713927.1719 unit=m³
